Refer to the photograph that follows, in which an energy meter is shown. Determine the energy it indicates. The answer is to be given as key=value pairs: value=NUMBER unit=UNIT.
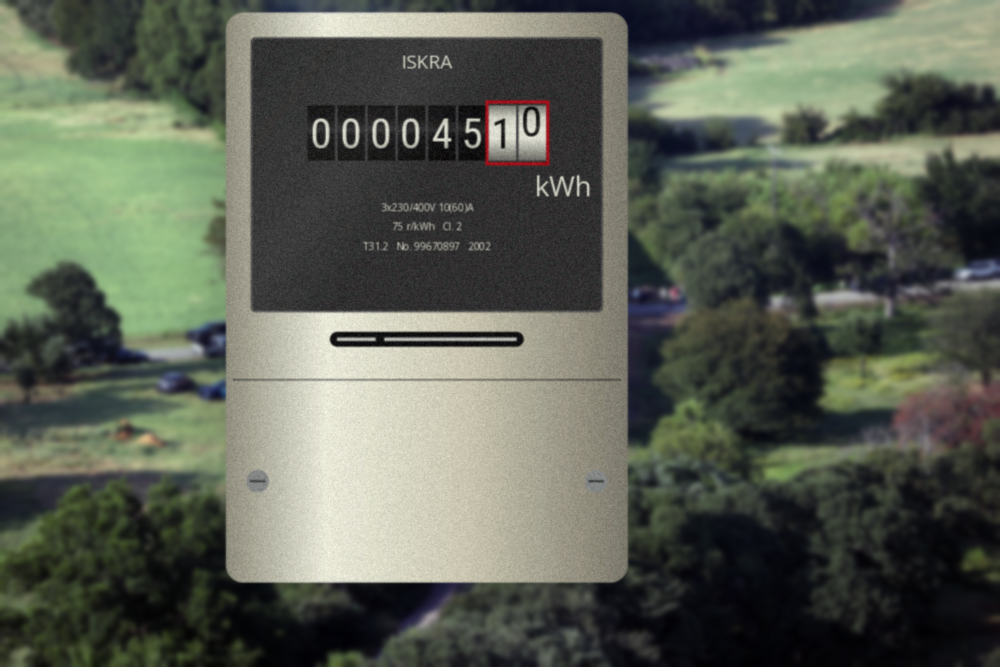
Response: value=45.10 unit=kWh
